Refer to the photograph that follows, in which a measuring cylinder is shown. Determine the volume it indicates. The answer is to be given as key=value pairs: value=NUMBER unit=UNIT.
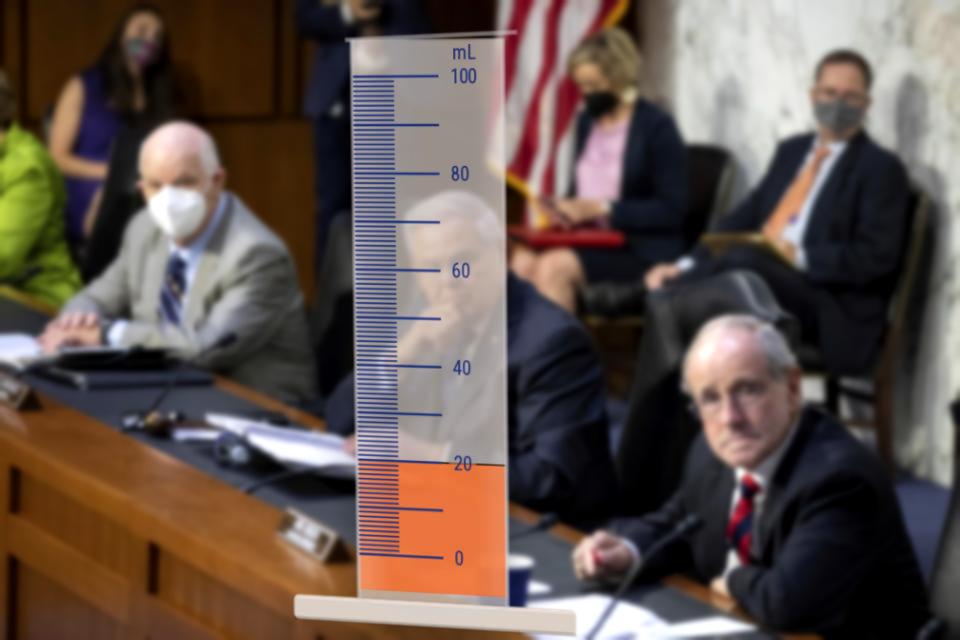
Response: value=20 unit=mL
